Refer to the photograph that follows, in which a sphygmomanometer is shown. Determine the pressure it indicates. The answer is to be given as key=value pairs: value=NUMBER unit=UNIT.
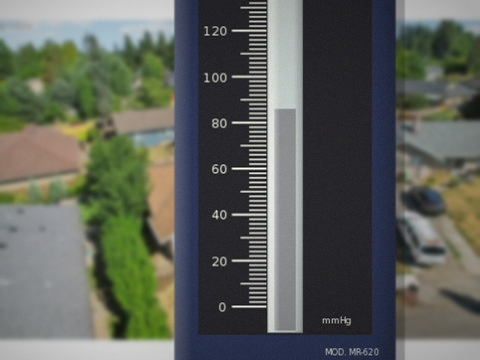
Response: value=86 unit=mmHg
